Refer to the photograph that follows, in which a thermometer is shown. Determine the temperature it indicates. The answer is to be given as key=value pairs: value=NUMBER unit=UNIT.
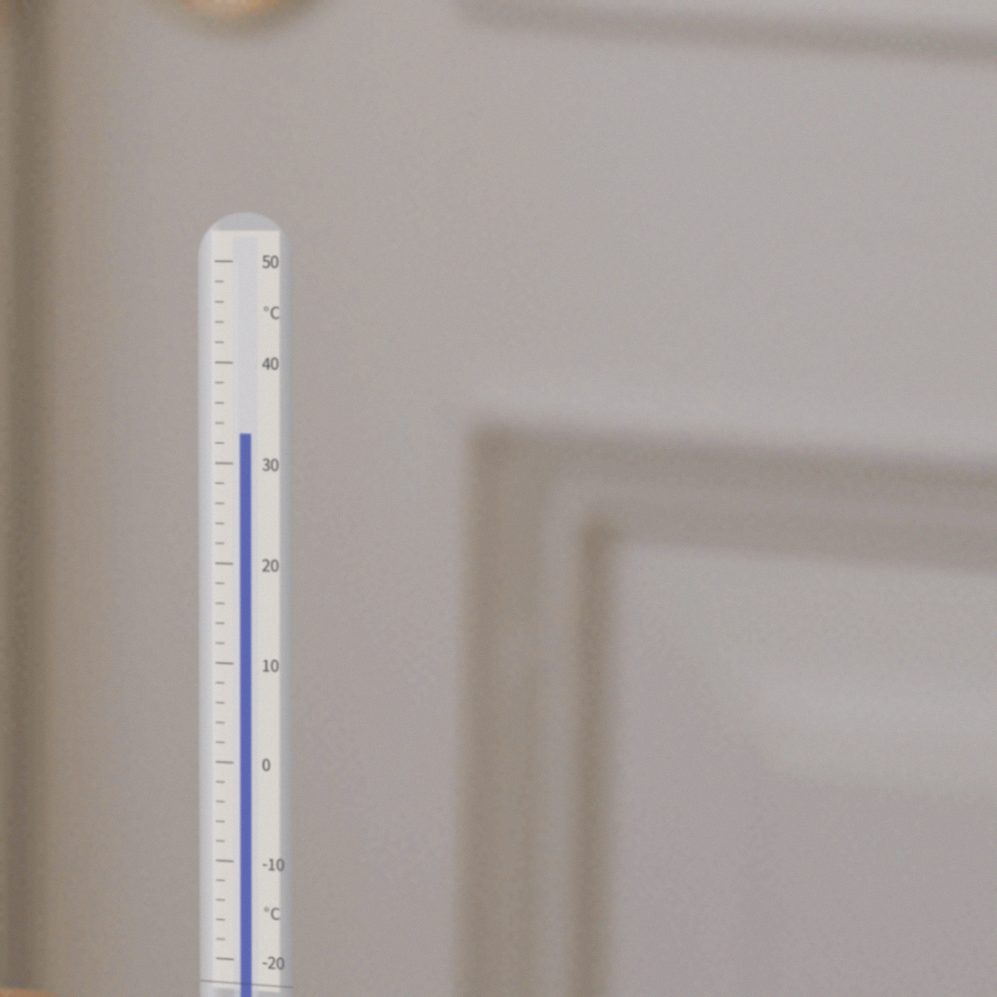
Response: value=33 unit=°C
